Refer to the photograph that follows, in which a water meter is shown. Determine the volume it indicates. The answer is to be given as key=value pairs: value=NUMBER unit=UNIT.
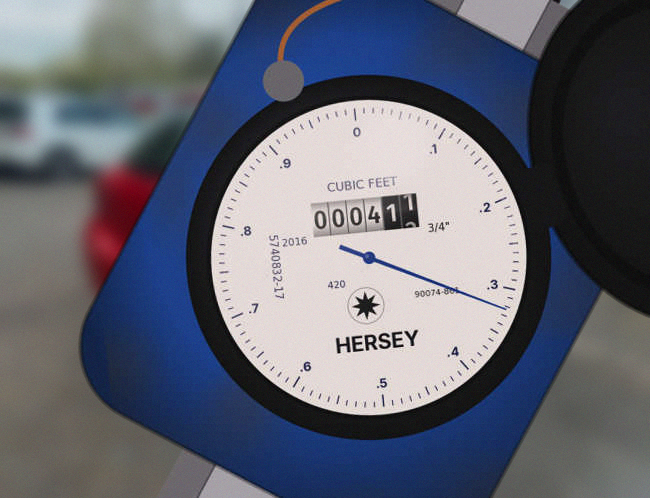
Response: value=411.32 unit=ft³
